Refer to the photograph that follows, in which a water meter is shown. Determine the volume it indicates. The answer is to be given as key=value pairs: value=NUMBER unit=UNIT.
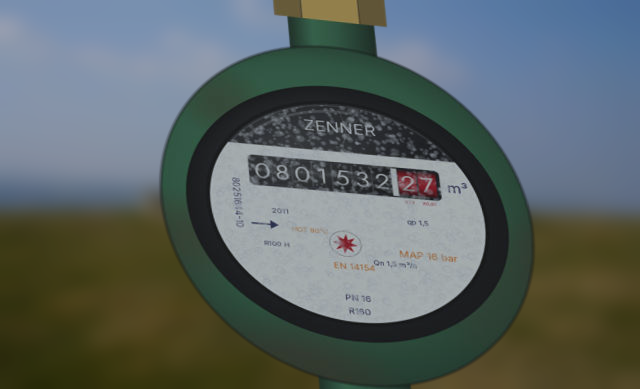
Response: value=801532.27 unit=m³
